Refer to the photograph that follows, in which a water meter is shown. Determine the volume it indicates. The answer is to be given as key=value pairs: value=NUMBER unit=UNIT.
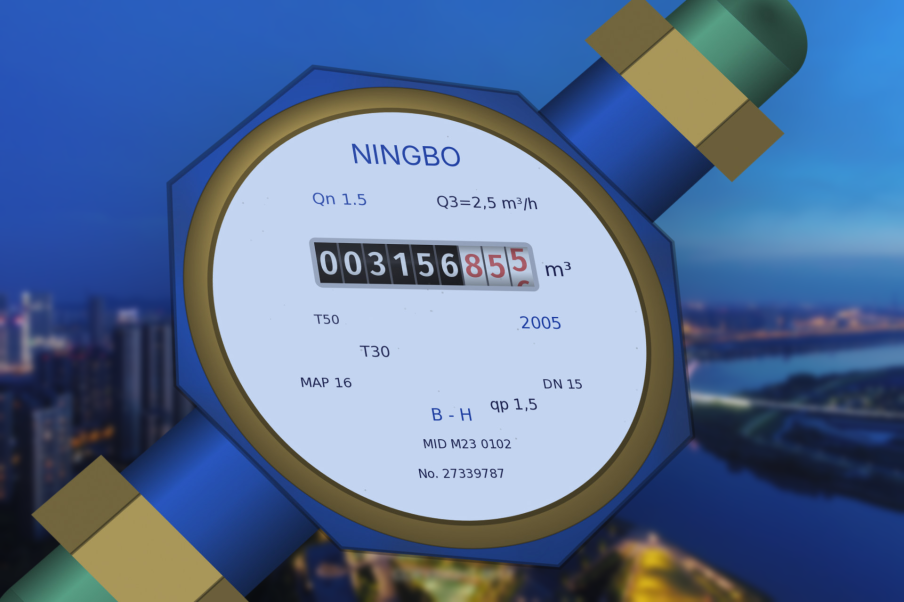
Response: value=3156.855 unit=m³
